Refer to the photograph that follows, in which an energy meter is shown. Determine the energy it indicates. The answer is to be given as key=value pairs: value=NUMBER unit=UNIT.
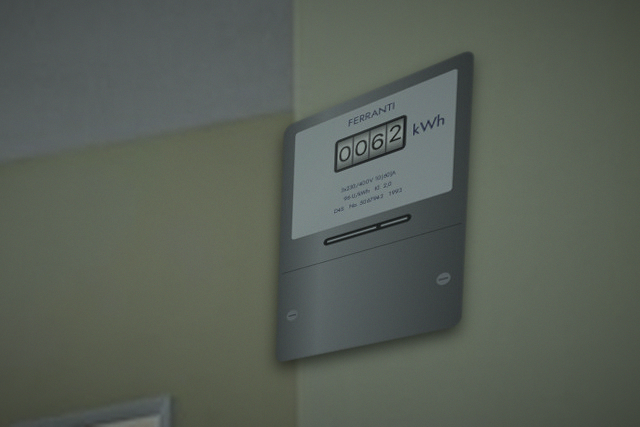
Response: value=62 unit=kWh
